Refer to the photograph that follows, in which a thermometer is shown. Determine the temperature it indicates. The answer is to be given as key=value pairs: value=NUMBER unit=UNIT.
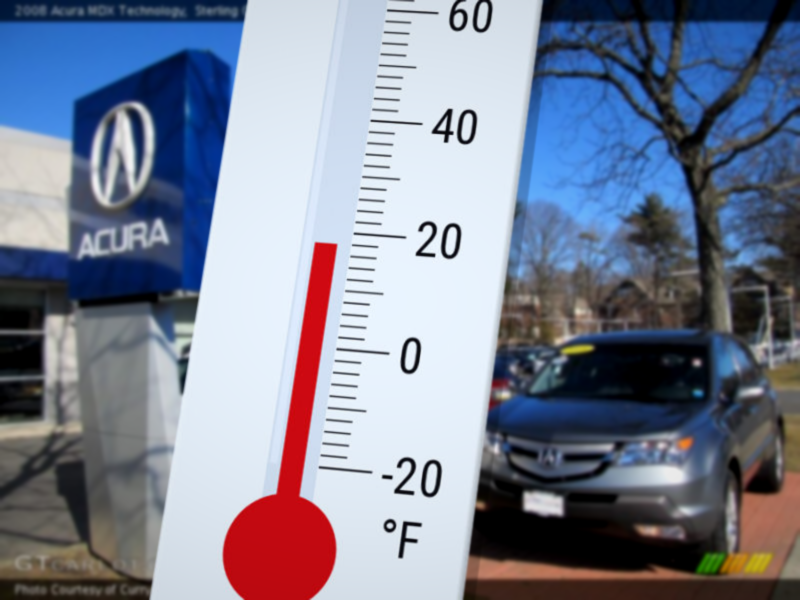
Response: value=18 unit=°F
